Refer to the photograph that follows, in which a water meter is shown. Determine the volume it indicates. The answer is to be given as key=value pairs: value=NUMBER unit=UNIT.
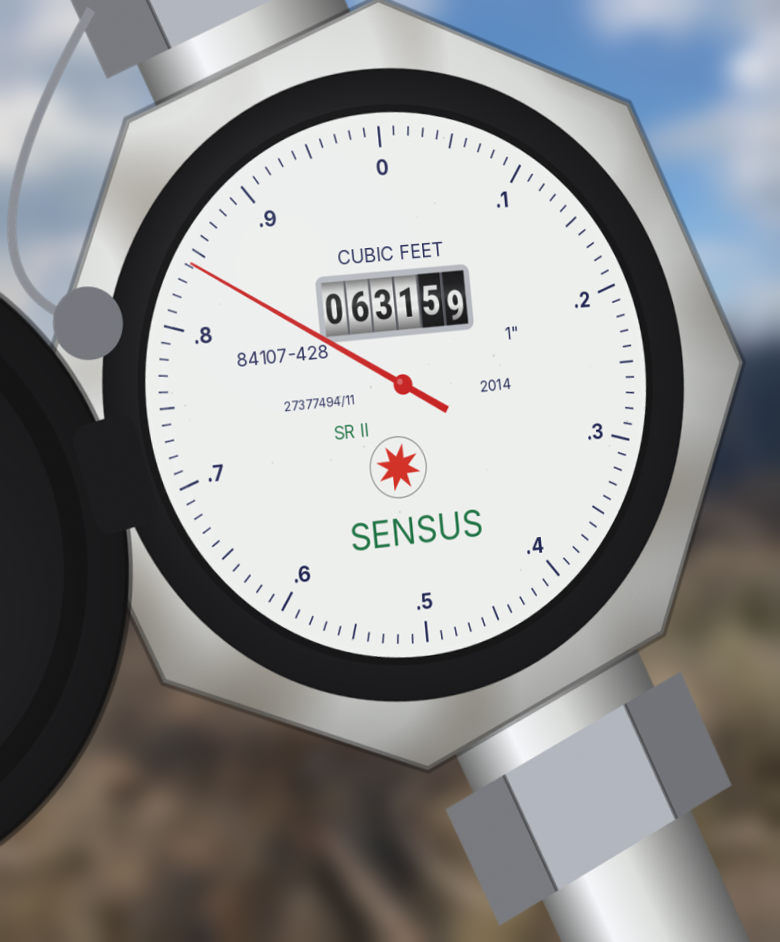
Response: value=63158.84 unit=ft³
